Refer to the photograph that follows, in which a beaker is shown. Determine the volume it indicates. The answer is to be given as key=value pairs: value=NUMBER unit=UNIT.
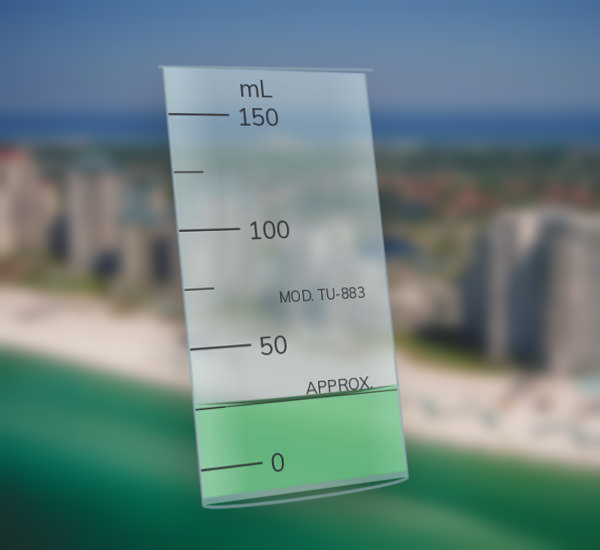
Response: value=25 unit=mL
